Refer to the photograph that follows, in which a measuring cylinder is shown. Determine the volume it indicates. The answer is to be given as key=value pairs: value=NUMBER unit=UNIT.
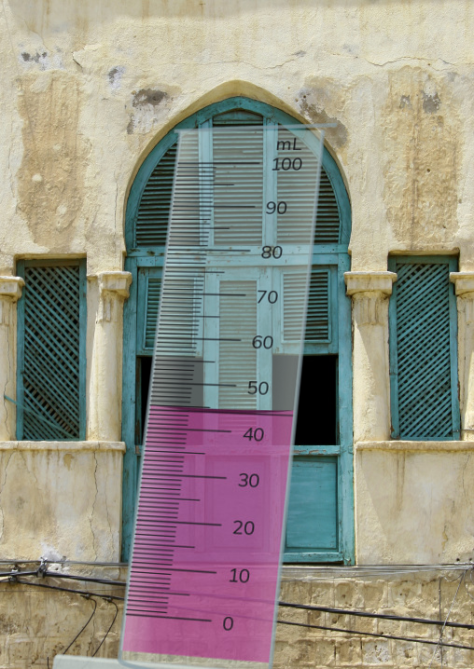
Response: value=44 unit=mL
